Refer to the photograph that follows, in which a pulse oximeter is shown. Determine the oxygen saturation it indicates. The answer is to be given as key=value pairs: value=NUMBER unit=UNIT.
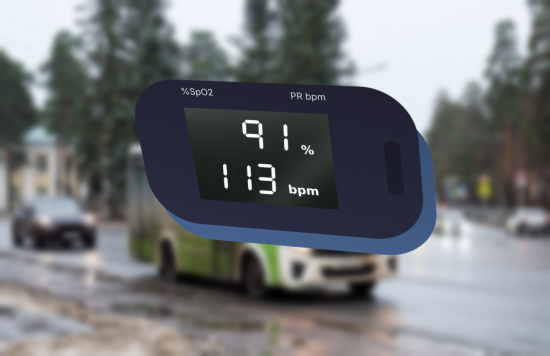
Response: value=91 unit=%
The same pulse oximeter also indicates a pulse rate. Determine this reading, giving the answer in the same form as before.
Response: value=113 unit=bpm
